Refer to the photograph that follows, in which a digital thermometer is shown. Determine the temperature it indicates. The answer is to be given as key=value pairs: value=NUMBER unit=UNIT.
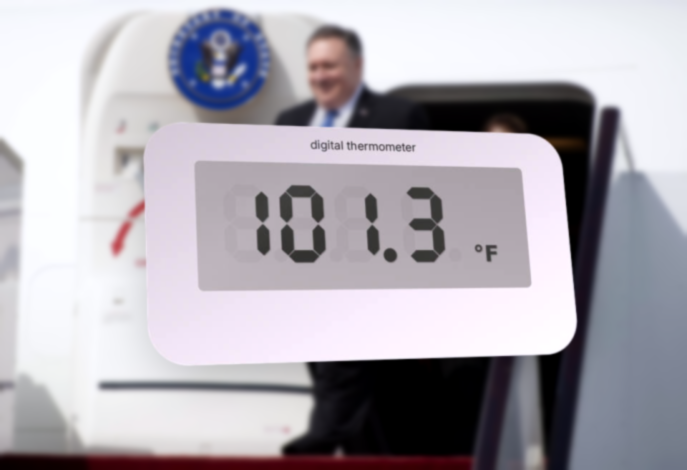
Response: value=101.3 unit=°F
